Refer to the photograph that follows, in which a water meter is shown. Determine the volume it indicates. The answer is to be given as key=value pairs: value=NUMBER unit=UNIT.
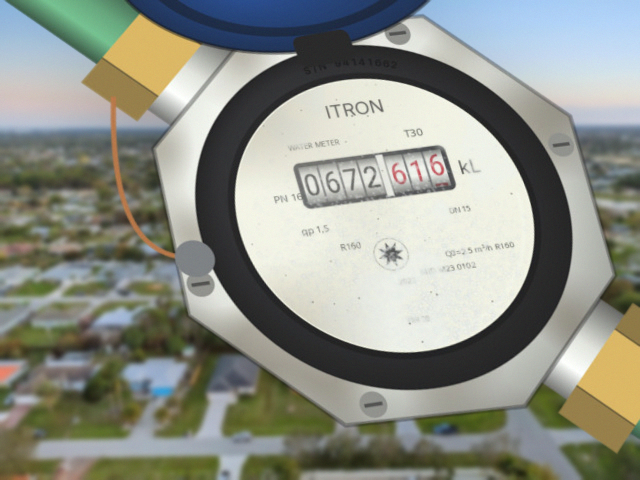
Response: value=672.616 unit=kL
